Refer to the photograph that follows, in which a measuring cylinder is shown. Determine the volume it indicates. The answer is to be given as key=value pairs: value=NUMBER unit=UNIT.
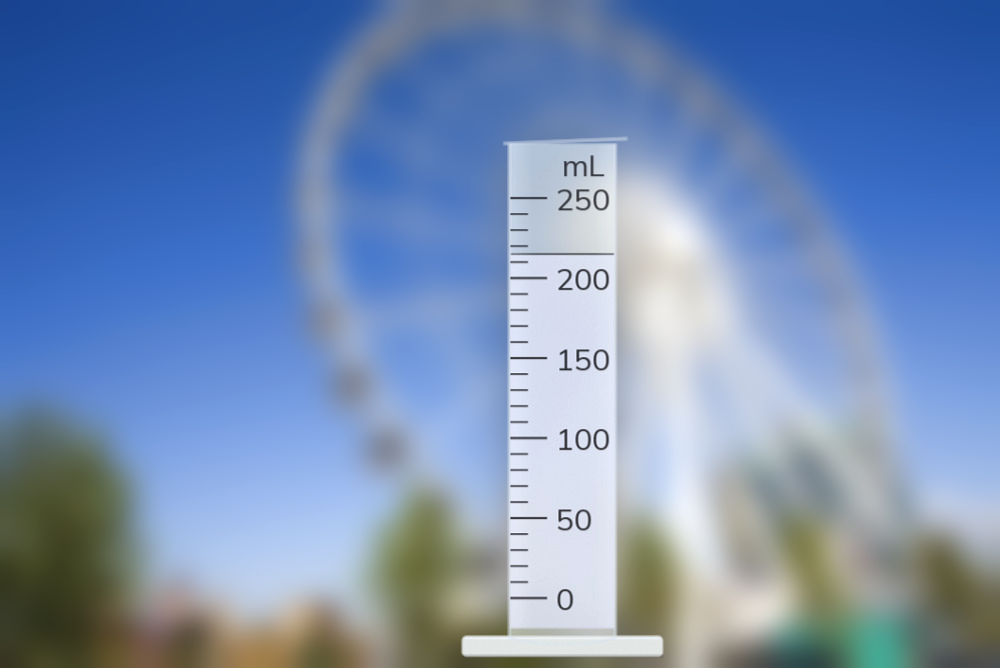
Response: value=215 unit=mL
